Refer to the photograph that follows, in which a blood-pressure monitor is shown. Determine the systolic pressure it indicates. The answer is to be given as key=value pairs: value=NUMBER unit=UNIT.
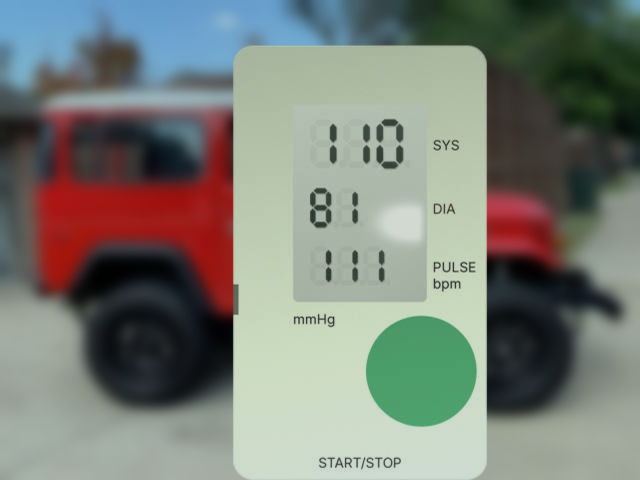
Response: value=110 unit=mmHg
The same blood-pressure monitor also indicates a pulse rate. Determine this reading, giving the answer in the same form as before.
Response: value=111 unit=bpm
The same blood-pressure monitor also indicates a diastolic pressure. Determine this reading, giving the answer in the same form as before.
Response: value=81 unit=mmHg
